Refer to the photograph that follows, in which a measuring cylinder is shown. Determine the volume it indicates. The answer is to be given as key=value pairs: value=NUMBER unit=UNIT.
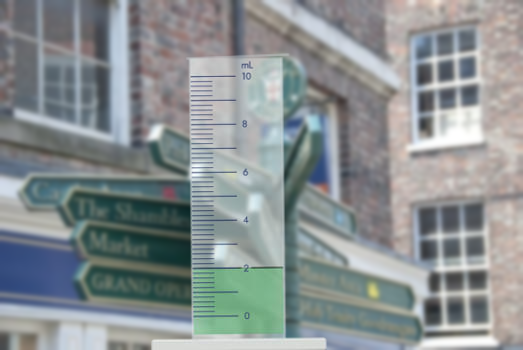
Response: value=2 unit=mL
